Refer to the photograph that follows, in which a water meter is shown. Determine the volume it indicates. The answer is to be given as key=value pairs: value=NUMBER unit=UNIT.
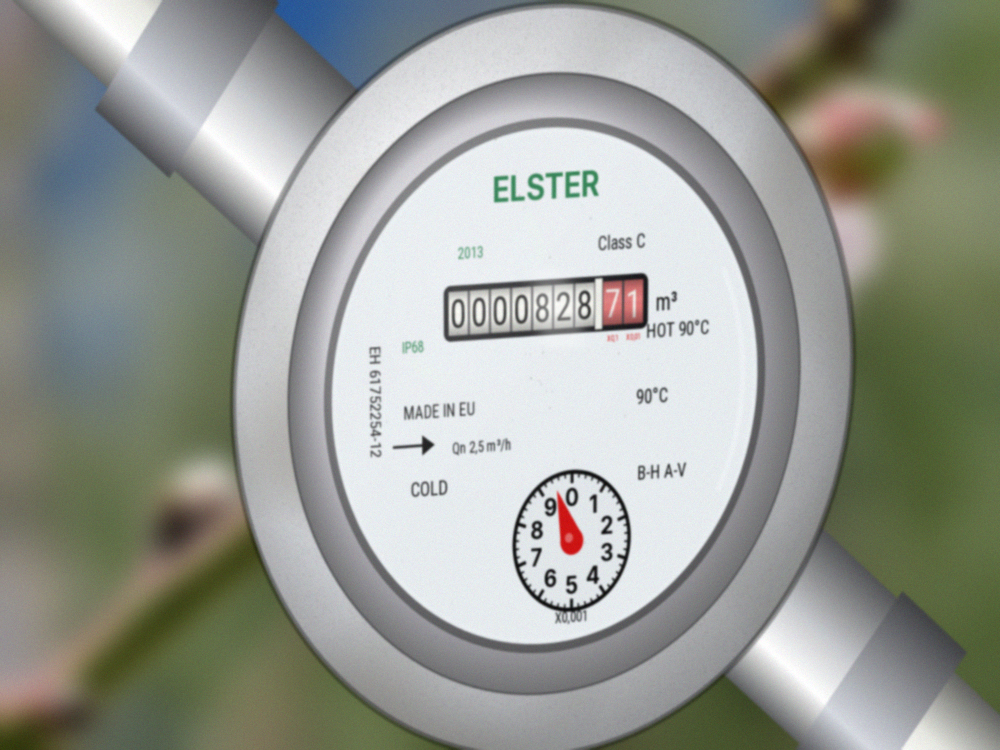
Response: value=828.709 unit=m³
